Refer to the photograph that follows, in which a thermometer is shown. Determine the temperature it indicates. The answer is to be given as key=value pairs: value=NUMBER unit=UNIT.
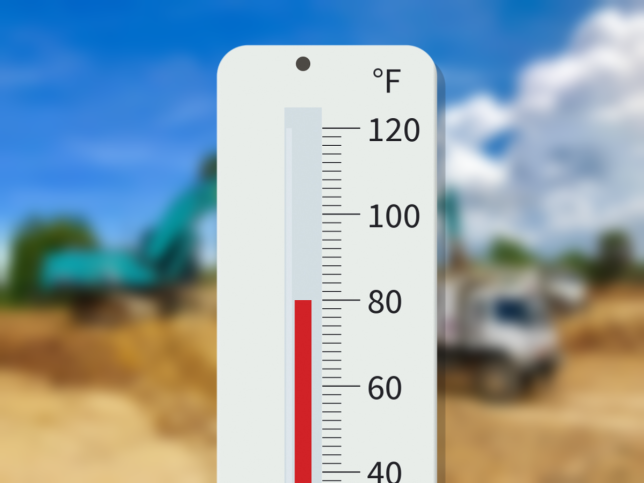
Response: value=80 unit=°F
